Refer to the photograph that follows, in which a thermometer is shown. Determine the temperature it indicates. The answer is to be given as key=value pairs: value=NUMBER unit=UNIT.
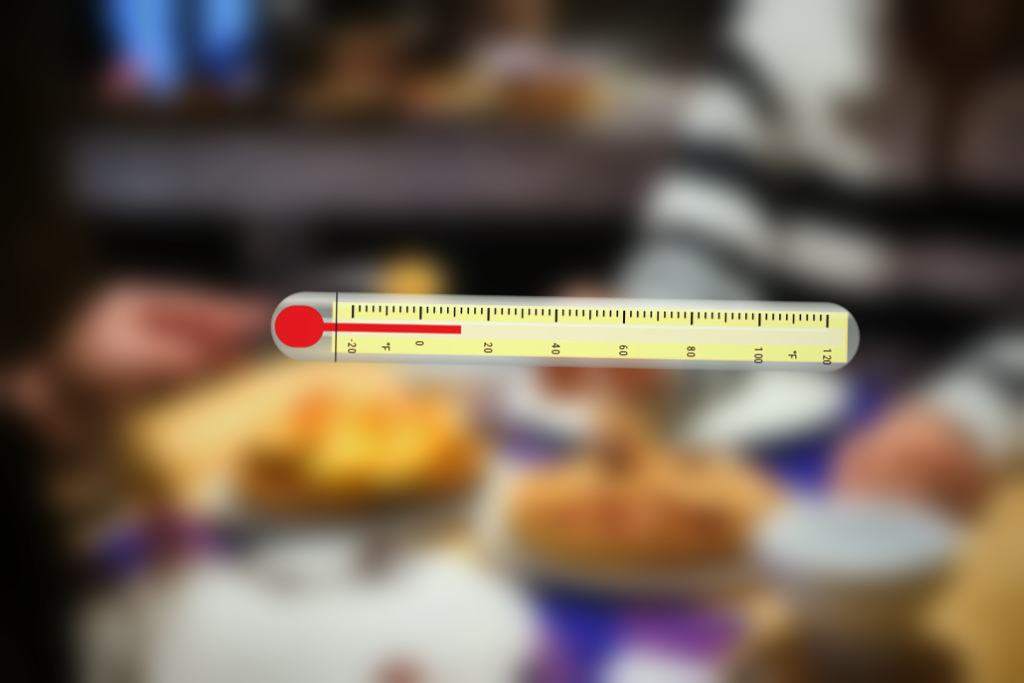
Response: value=12 unit=°F
